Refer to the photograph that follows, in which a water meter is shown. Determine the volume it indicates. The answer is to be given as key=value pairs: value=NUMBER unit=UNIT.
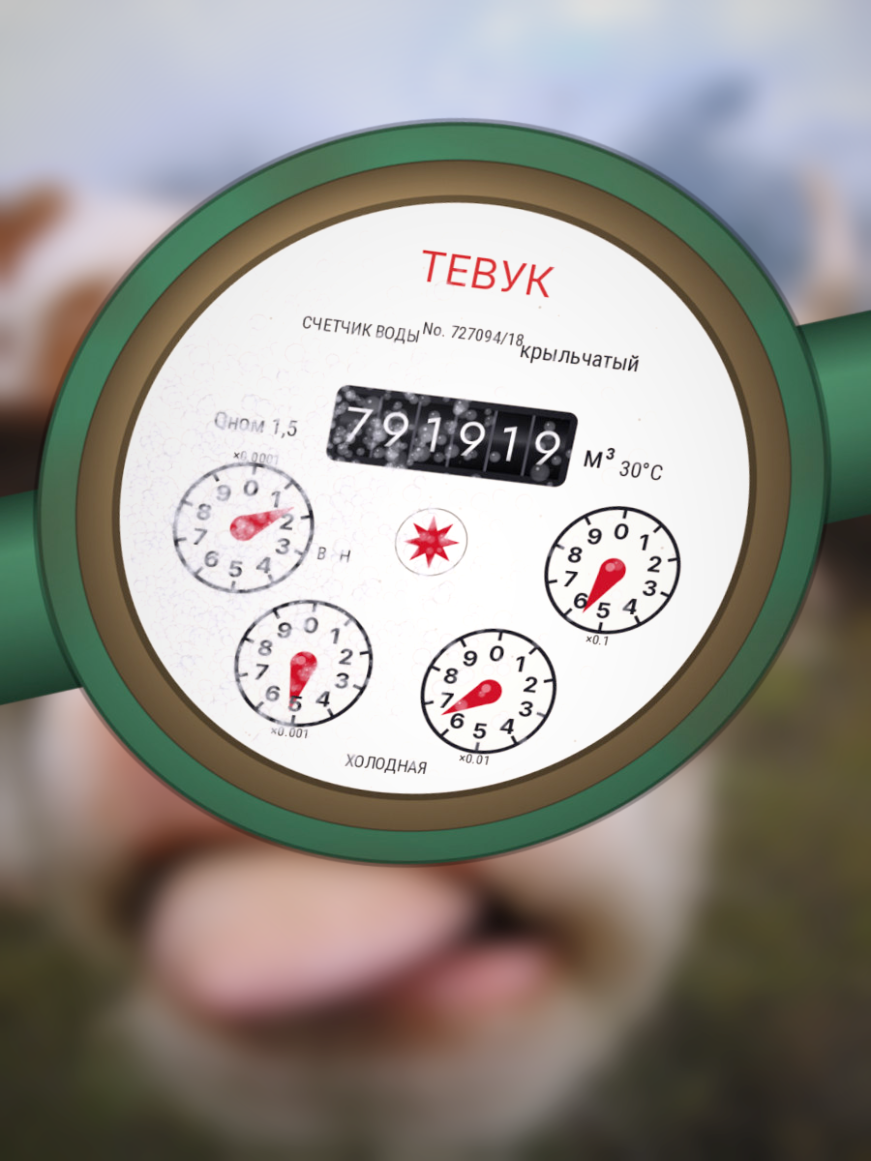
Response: value=791919.5651 unit=m³
